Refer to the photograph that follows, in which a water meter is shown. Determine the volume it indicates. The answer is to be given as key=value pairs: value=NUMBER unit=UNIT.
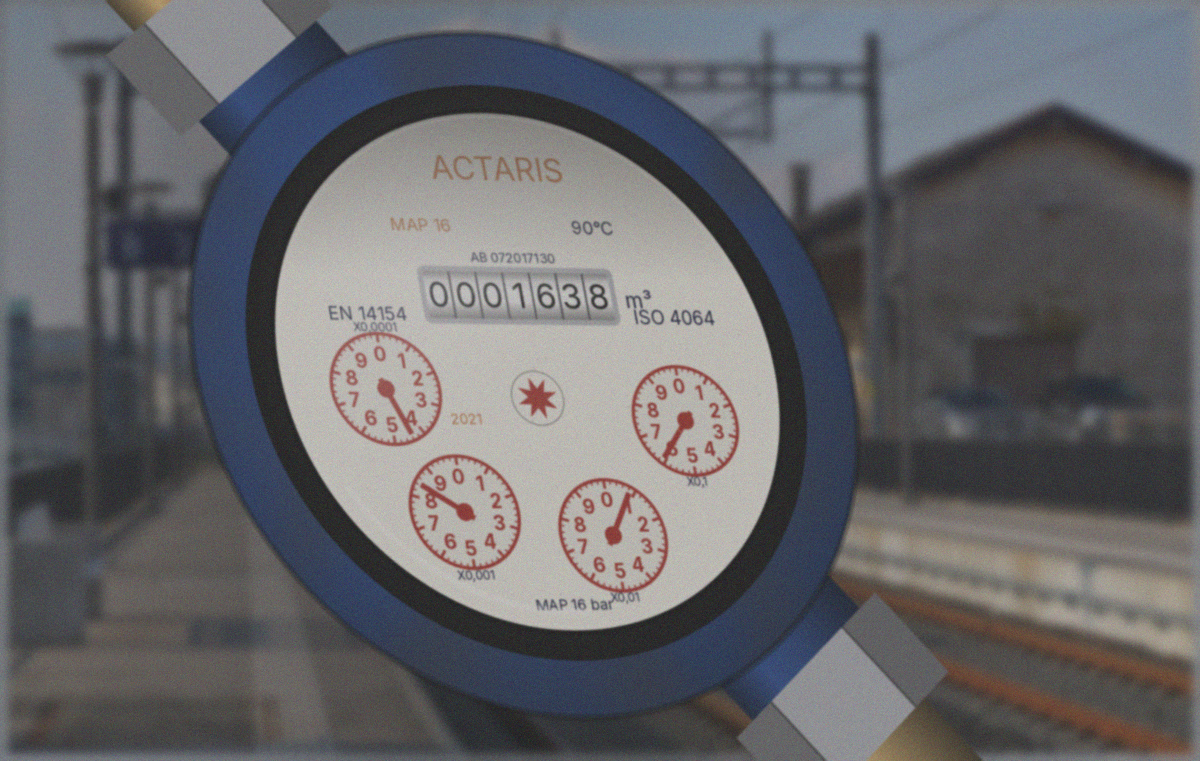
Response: value=1638.6084 unit=m³
